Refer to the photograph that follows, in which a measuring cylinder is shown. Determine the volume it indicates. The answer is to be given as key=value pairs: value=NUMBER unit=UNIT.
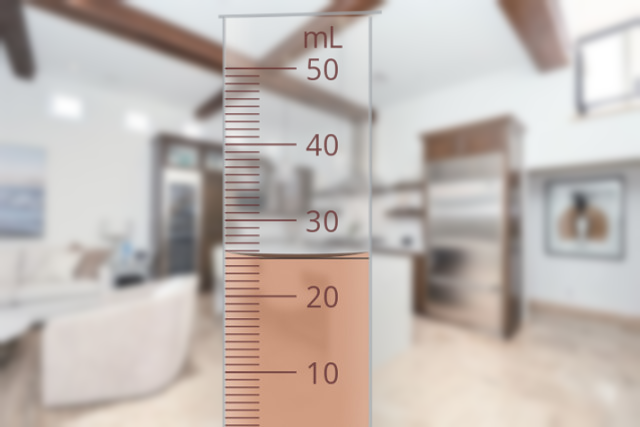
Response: value=25 unit=mL
